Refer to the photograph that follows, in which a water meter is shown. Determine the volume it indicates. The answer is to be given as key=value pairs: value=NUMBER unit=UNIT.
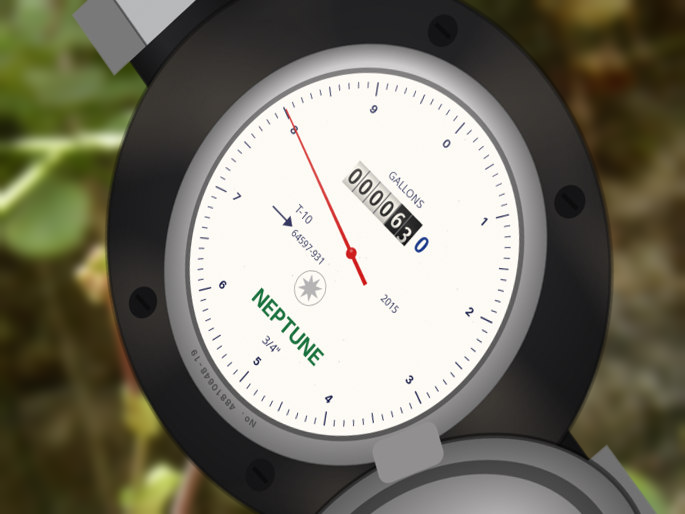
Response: value=628.0 unit=gal
